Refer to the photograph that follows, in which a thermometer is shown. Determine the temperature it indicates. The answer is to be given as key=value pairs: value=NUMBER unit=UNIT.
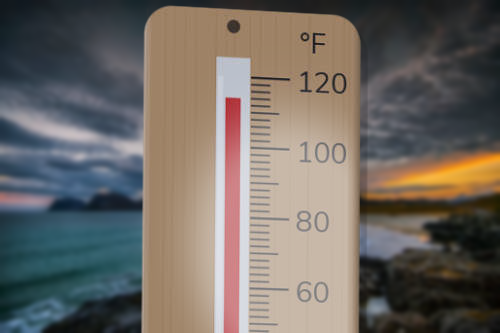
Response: value=114 unit=°F
